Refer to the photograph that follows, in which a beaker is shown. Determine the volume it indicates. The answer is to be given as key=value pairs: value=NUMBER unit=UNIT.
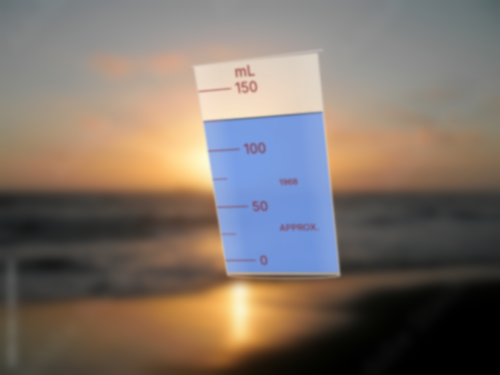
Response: value=125 unit=mL
